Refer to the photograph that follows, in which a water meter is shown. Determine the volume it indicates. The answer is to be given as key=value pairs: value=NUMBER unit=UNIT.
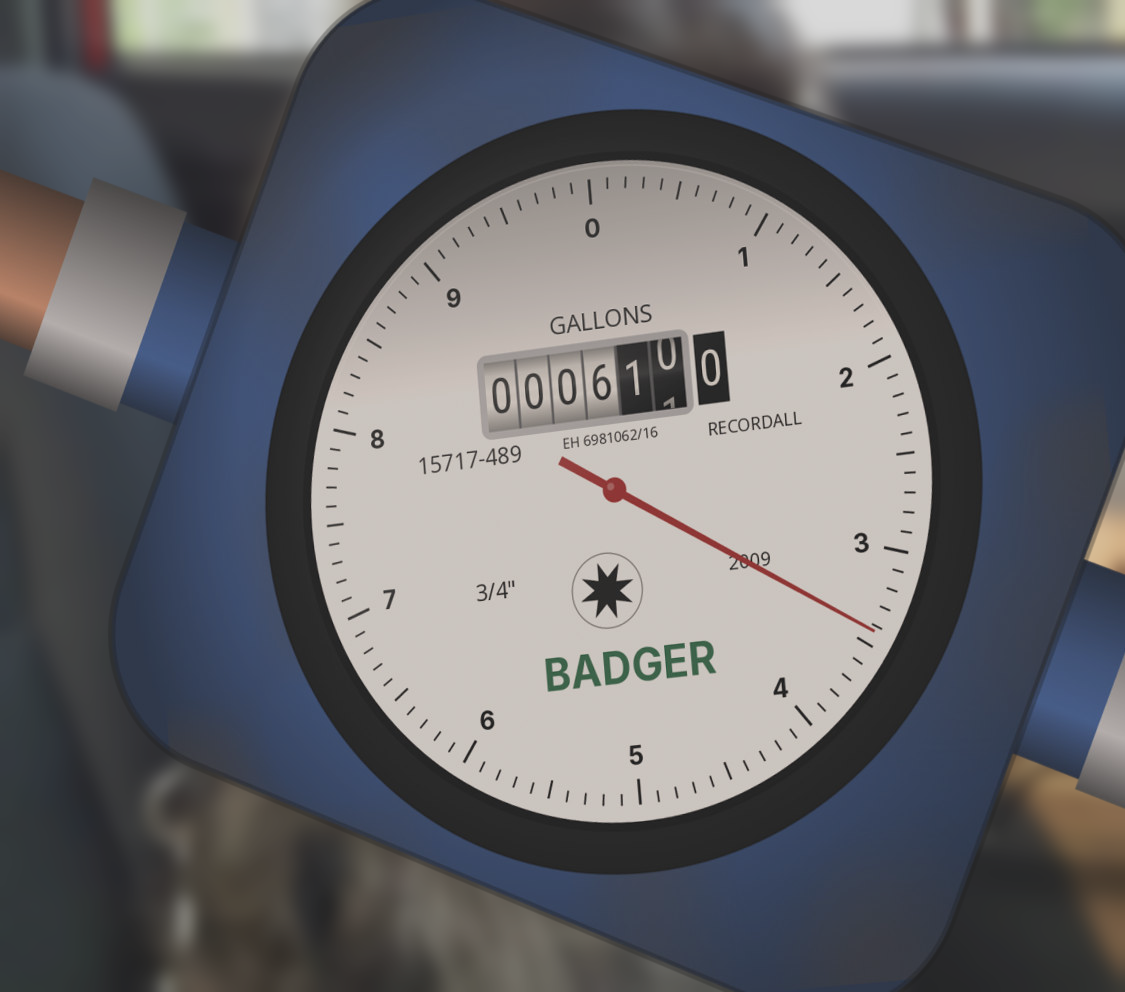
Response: value=6103.4 unit=gal
